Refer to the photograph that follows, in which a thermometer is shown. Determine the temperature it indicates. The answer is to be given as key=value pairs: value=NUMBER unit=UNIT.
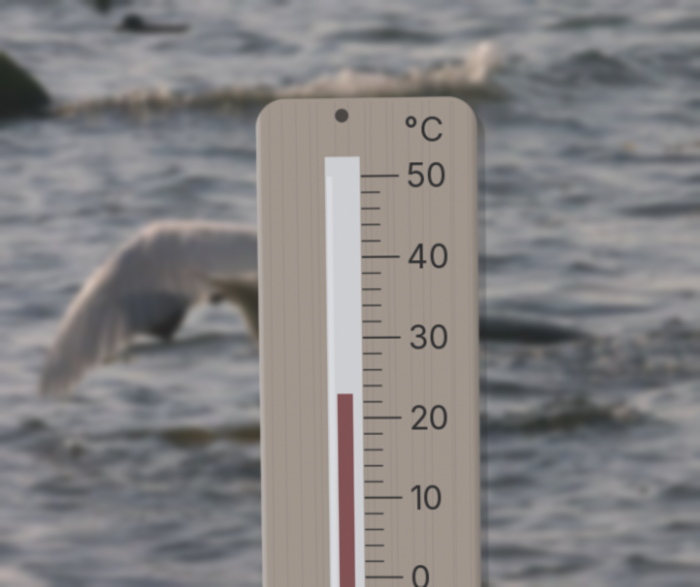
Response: value=23 unit=°C
